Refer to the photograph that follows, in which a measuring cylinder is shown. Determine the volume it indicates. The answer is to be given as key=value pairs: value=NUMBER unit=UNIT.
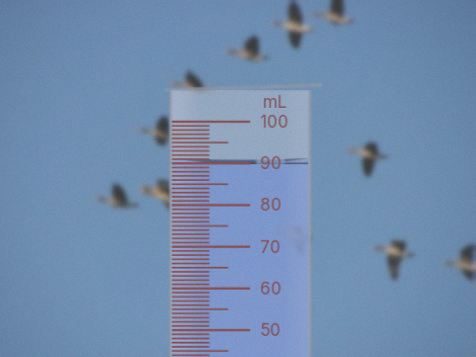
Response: value=90 unit=mL
